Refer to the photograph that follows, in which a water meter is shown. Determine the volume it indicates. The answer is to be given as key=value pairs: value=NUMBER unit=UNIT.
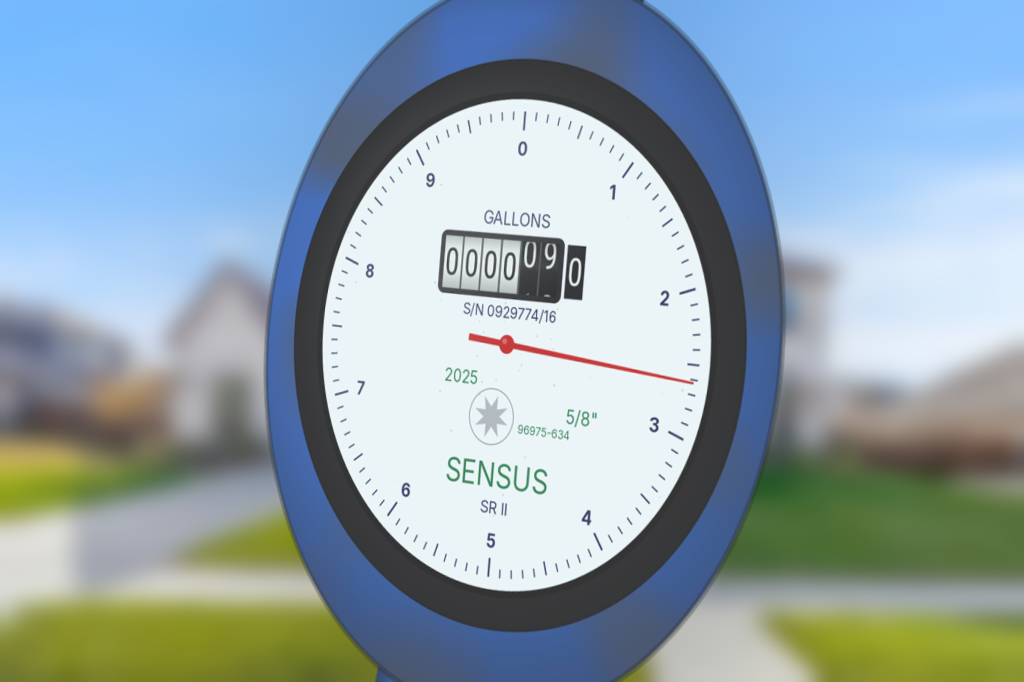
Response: value=92.6 unit=gal
